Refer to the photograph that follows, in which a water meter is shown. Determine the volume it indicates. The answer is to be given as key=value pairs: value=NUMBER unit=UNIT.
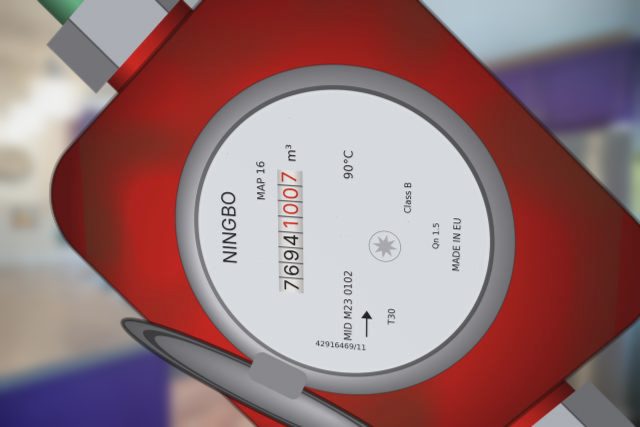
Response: value=7694.1007 unit=m³
